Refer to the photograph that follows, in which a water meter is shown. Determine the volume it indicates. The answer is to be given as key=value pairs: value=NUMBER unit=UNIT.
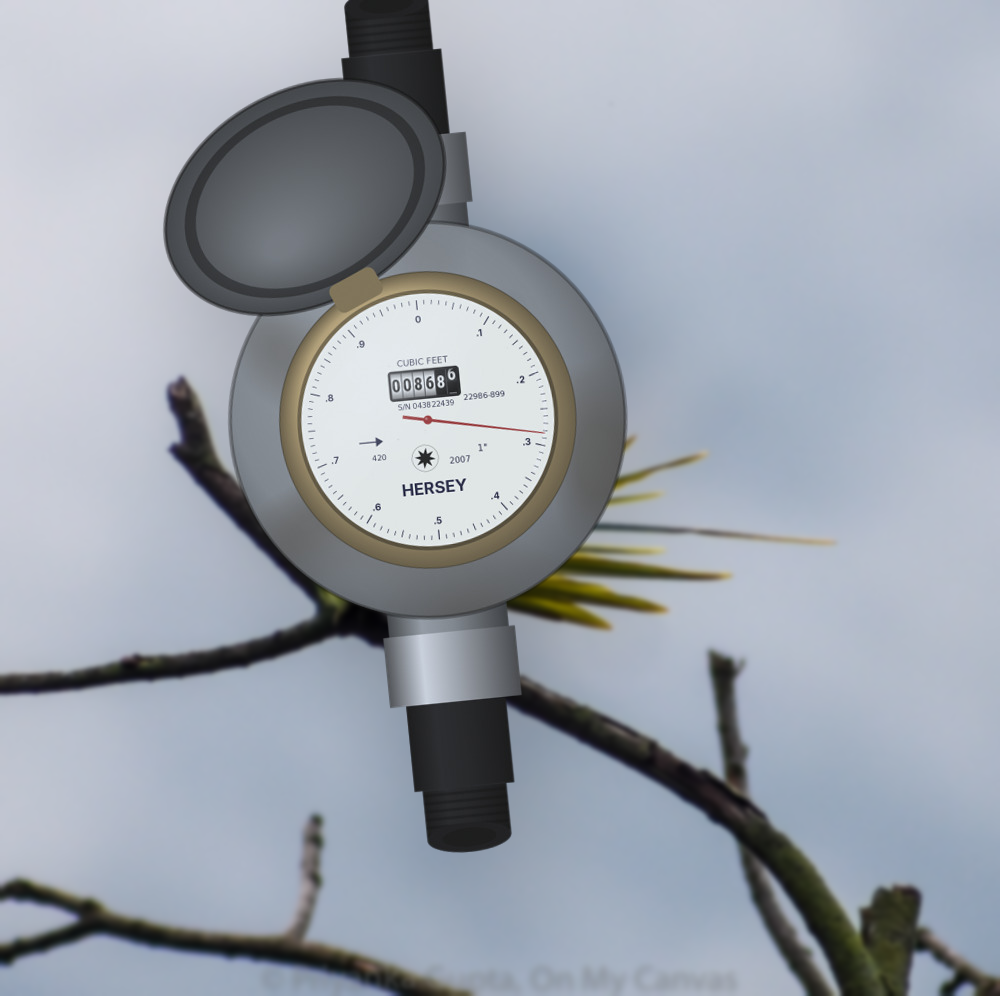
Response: value=8686.28 unit=ft³
